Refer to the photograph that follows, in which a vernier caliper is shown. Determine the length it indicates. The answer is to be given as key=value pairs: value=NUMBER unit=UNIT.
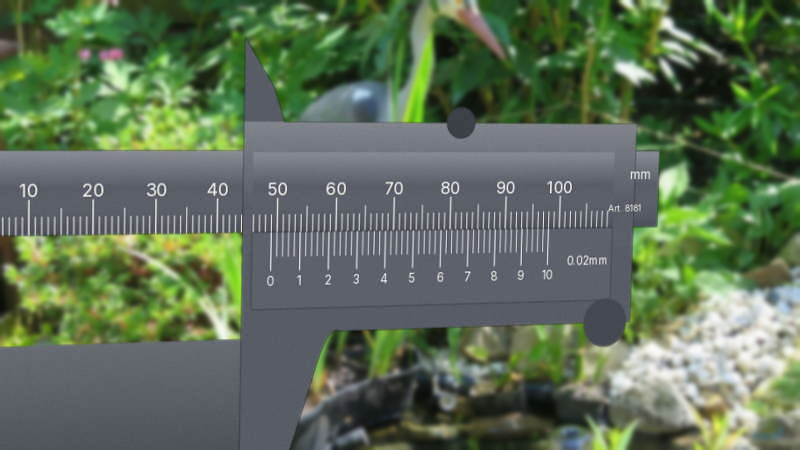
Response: value=49.0 unit=mm
